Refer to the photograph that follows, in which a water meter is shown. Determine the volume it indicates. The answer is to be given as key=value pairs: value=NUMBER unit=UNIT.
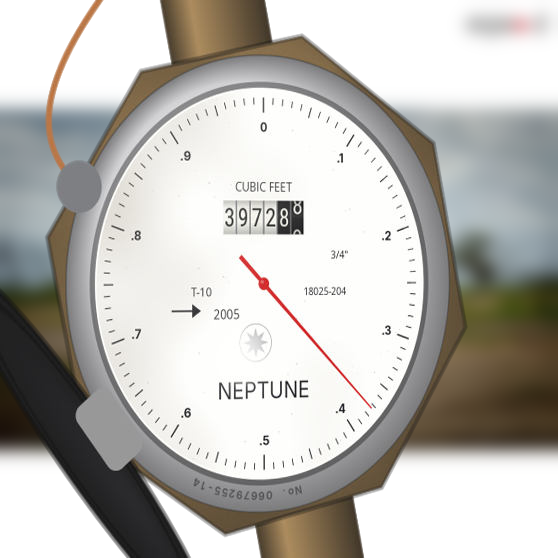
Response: value=397288.37 unit=ft³
